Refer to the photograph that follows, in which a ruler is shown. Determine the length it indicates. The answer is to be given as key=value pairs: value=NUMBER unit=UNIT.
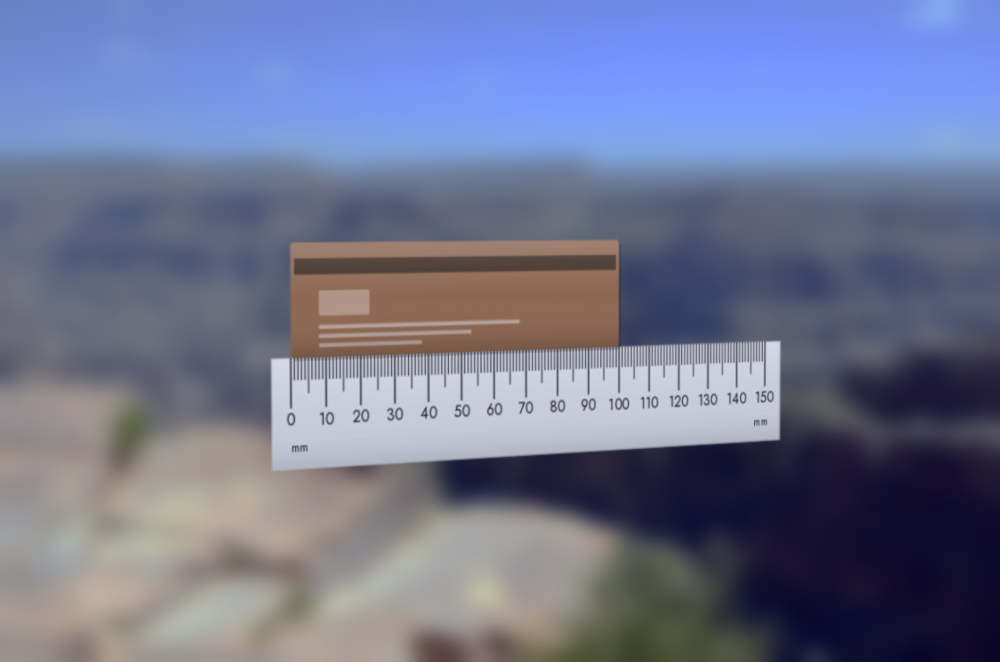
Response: value=100 unit=mm
